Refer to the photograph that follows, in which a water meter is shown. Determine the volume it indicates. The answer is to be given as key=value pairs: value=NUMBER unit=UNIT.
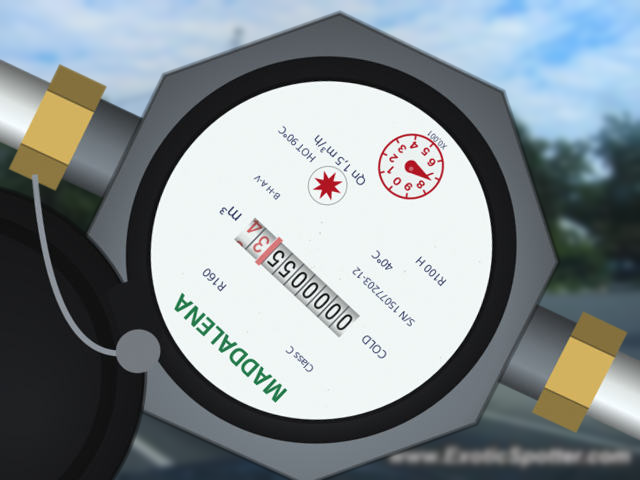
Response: value=55.337 unit=m³
